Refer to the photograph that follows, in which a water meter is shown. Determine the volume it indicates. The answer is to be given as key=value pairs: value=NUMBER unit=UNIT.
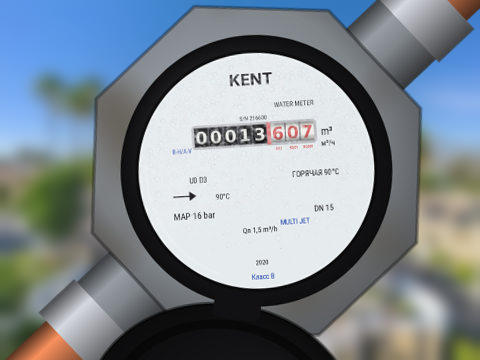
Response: value=13.607 unit=m³
